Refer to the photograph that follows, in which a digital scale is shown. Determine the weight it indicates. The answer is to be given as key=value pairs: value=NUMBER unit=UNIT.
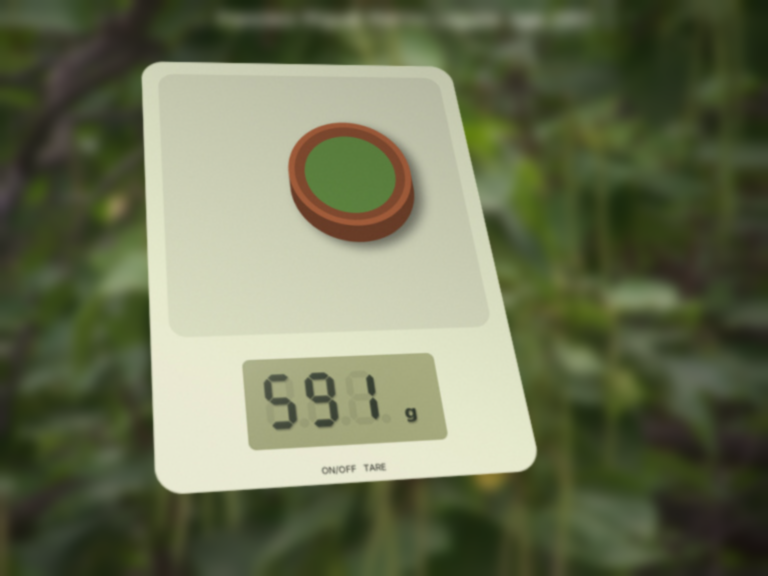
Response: value=591 unit=g
